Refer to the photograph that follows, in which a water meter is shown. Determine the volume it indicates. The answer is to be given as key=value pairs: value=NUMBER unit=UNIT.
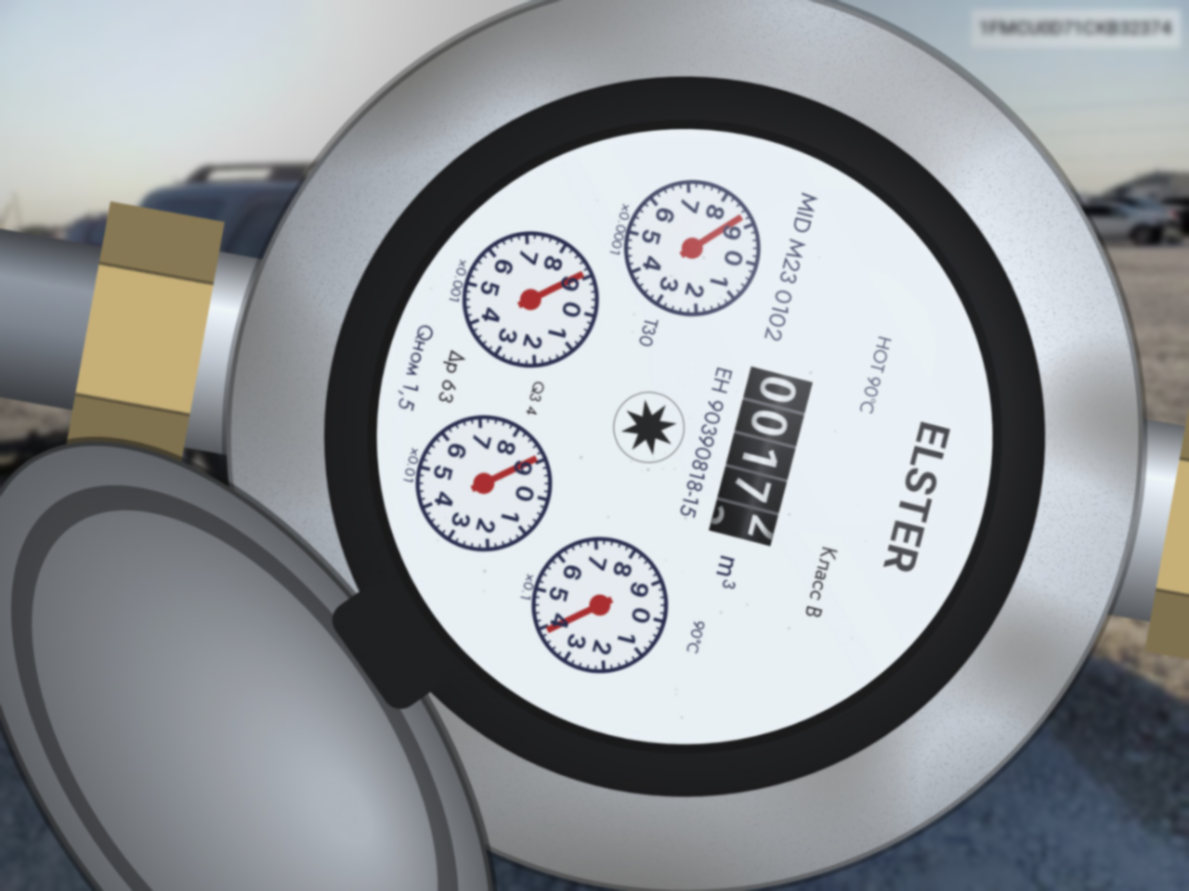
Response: value=172.3888 unit=m³
